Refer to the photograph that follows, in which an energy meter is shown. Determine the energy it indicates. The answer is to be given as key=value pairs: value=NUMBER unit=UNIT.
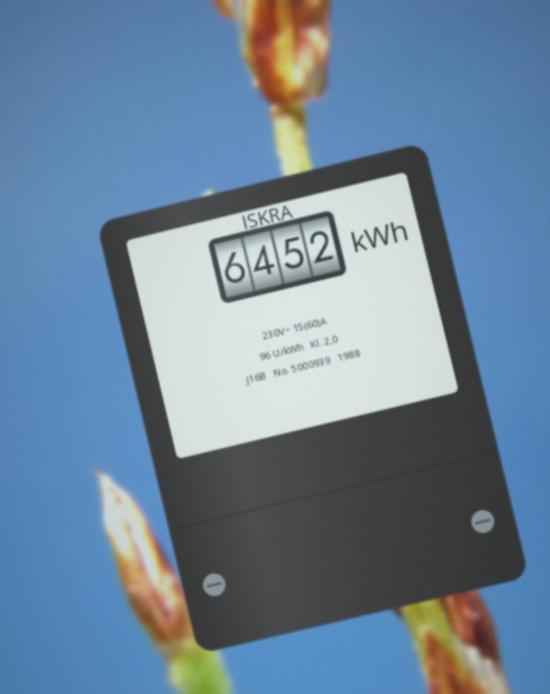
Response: value=6452 unit=kWh
